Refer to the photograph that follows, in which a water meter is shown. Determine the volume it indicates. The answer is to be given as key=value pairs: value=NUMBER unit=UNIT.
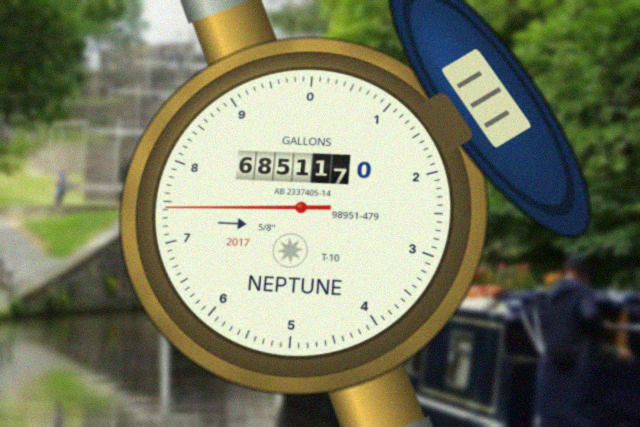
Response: value=6851167.4 unit=gal
